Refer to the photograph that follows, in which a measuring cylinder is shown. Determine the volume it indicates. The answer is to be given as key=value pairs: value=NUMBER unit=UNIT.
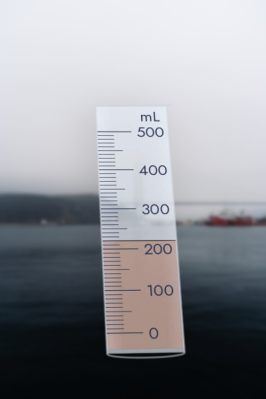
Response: value=220 unit=mL
